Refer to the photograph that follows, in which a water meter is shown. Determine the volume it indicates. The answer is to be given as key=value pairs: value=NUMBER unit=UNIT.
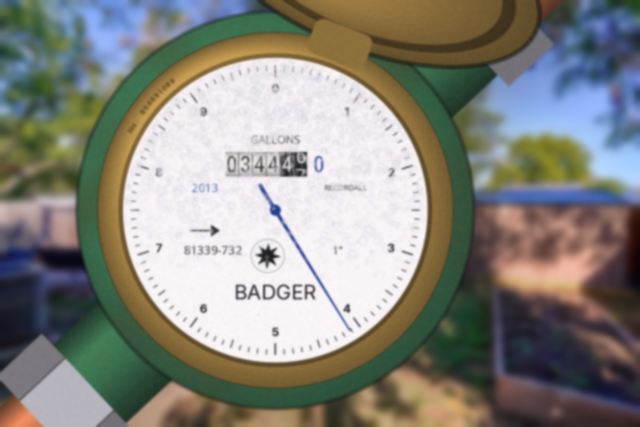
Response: value=344464.1 unit=gal
